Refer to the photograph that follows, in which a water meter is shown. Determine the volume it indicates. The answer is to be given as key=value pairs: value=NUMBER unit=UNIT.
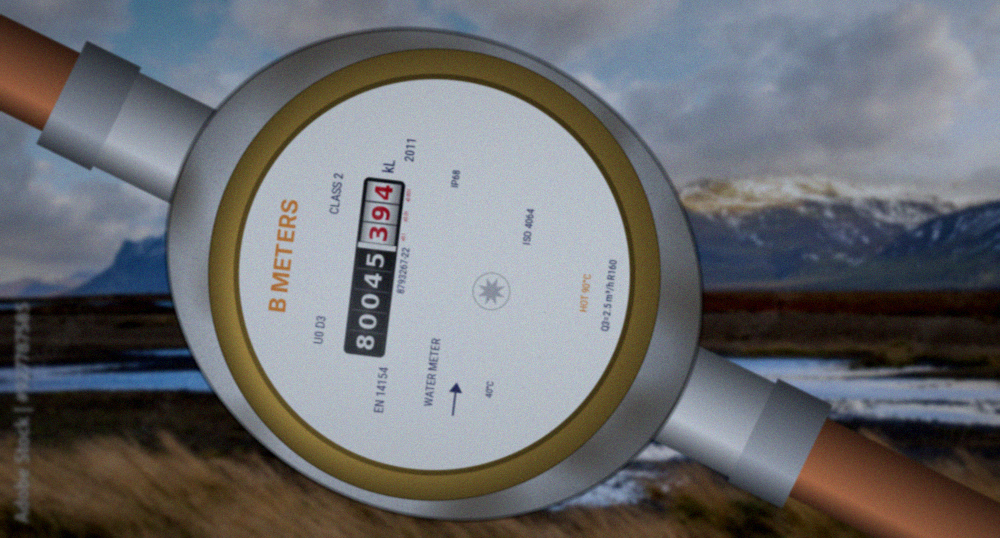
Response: value=80045.394 unit=kL
